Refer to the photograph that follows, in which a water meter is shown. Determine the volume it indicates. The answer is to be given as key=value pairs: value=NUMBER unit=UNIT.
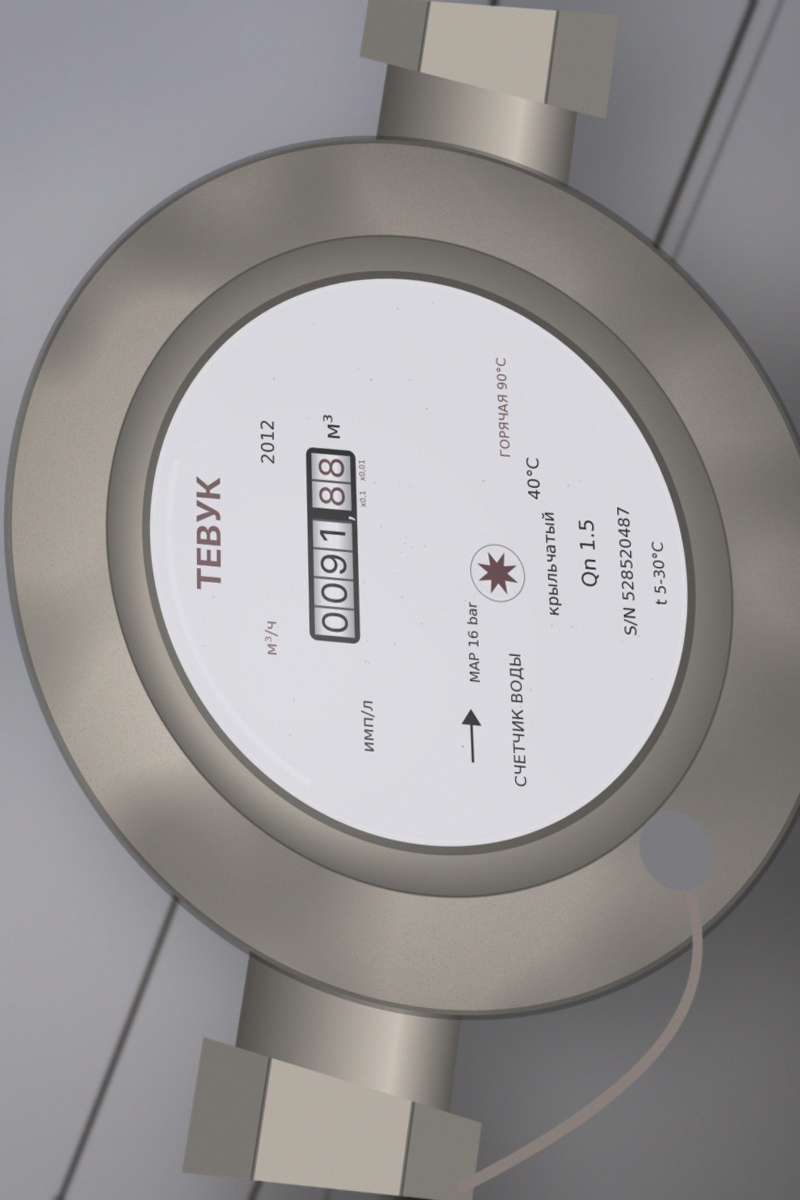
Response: value=91.88 unit=m³
